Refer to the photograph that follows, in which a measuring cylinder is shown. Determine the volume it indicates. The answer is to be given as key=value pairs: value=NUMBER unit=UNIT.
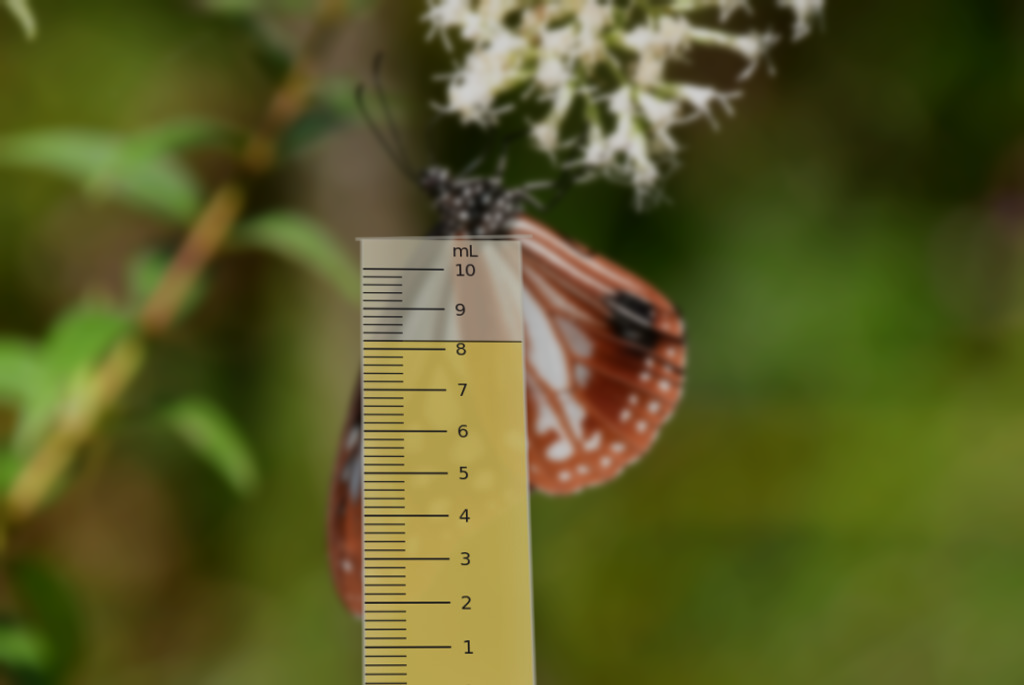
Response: value=8.2 unit=mL
